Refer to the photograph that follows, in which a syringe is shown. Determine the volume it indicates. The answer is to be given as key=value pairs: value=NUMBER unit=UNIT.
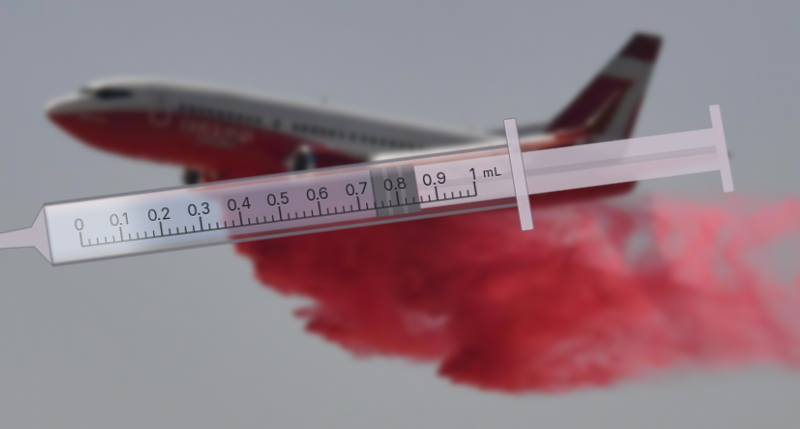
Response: value=0.74 unit=mL
